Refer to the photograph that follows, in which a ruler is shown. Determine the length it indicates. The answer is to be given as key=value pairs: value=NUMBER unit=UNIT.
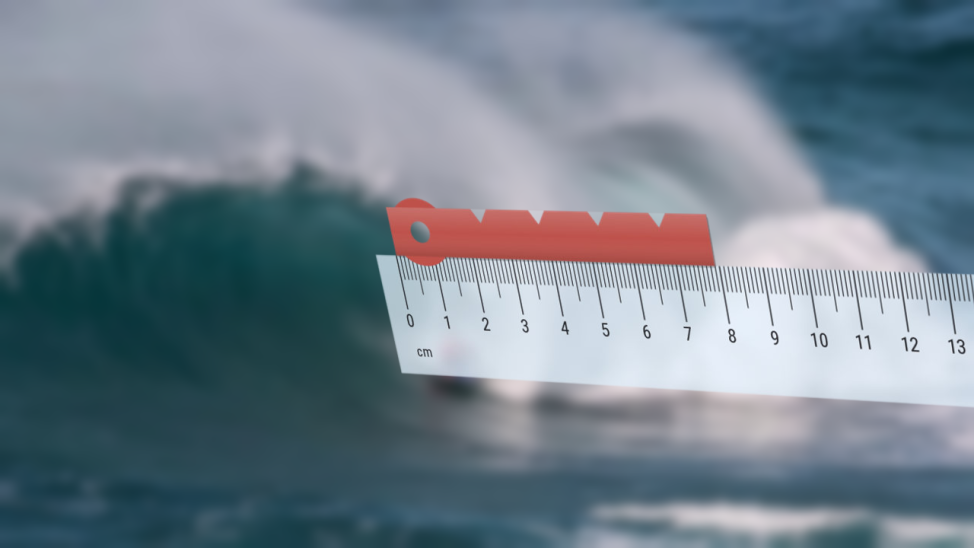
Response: value=7.9 unit=cm
